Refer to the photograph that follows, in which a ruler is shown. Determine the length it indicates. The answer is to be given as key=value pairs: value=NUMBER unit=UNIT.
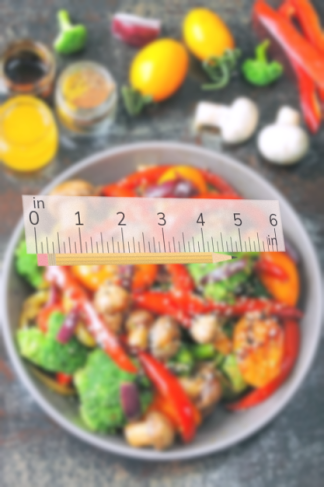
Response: value=4.875 unit=in
